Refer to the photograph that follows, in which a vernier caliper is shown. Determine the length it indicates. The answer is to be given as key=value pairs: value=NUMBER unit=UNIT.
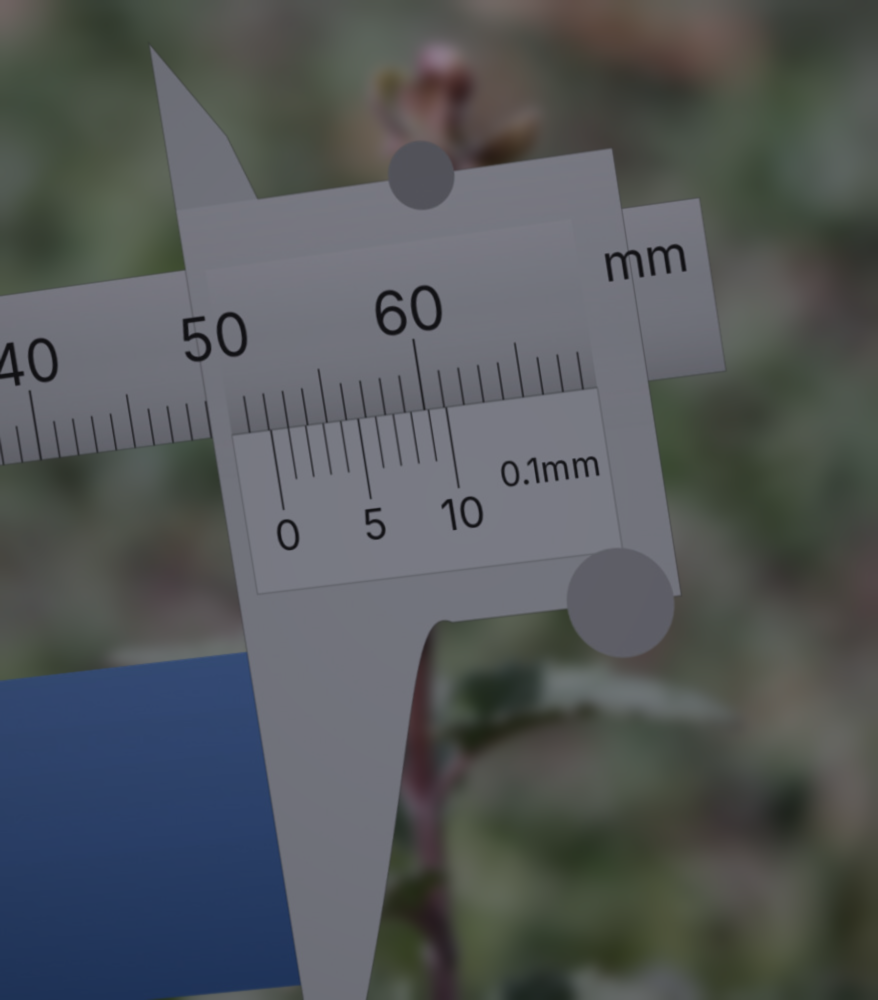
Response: value=52.1 unit=mm
